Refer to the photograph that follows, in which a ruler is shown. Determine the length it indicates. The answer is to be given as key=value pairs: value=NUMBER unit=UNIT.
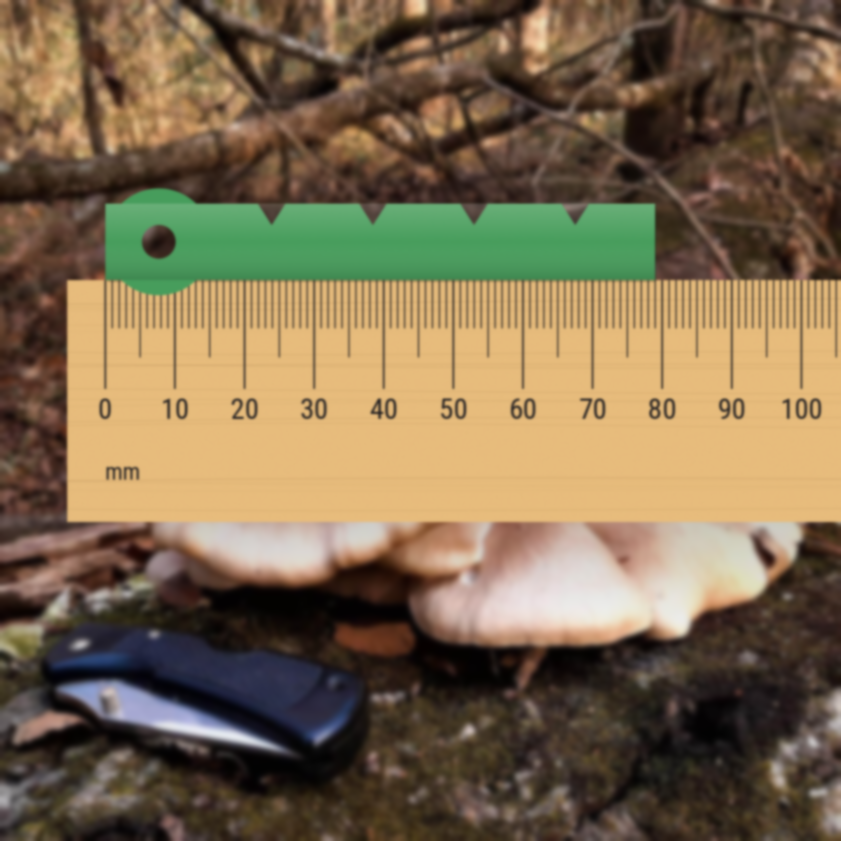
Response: value=79 unit=mm
